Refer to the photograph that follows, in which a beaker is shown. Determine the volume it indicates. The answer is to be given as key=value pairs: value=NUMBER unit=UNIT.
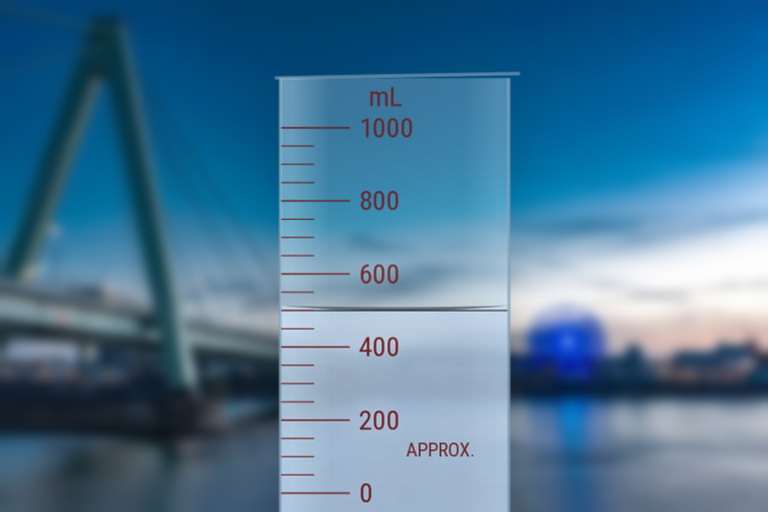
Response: value=500 unit=mL
